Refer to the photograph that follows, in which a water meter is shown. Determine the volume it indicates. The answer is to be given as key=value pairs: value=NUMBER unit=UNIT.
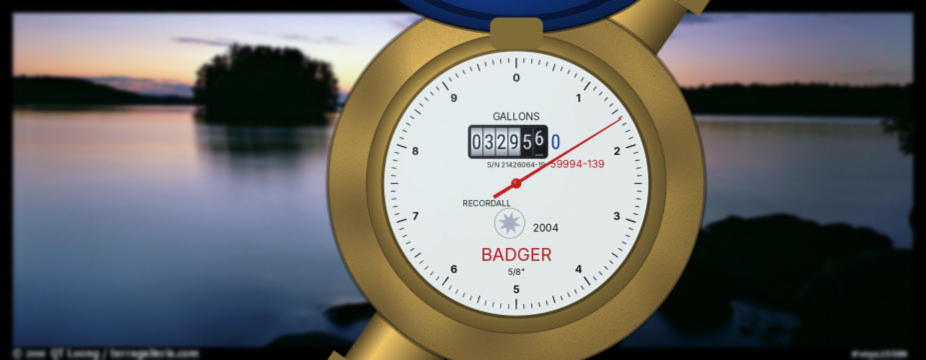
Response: value=329561.6 unit=gal
